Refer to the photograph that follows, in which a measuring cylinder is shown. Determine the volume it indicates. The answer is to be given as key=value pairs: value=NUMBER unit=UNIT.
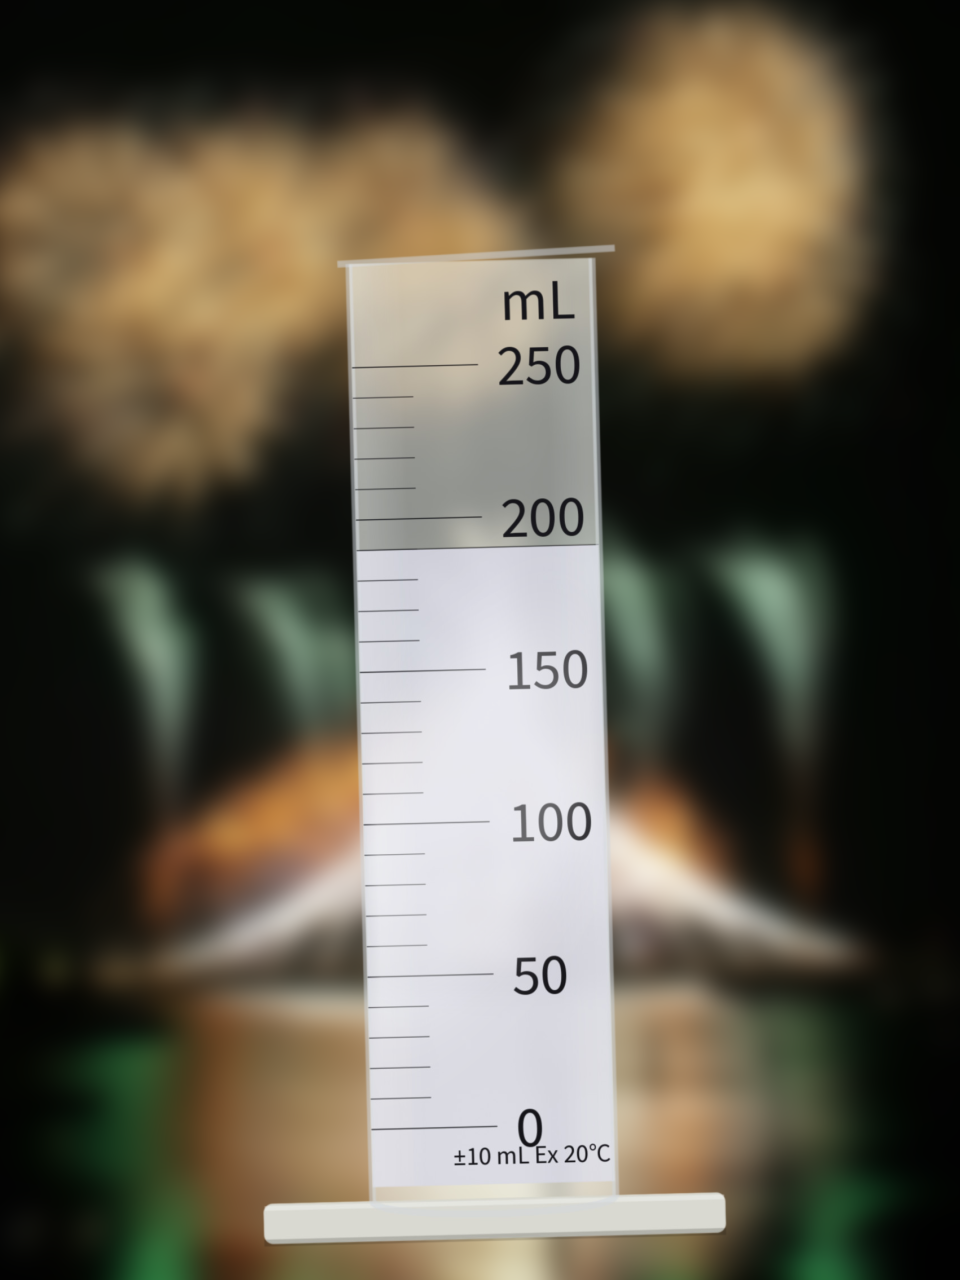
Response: value=190 unit=mL
